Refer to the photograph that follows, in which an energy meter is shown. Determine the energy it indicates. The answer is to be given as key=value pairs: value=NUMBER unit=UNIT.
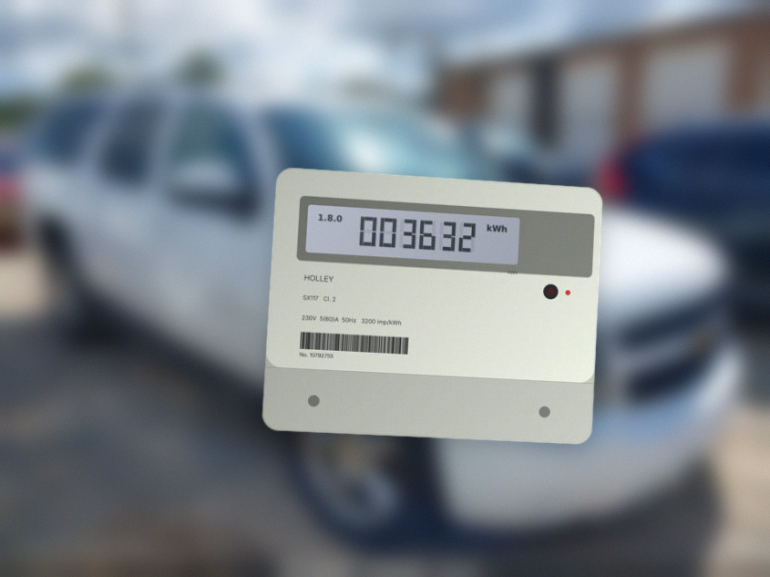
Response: value=3632 unit=kWh
